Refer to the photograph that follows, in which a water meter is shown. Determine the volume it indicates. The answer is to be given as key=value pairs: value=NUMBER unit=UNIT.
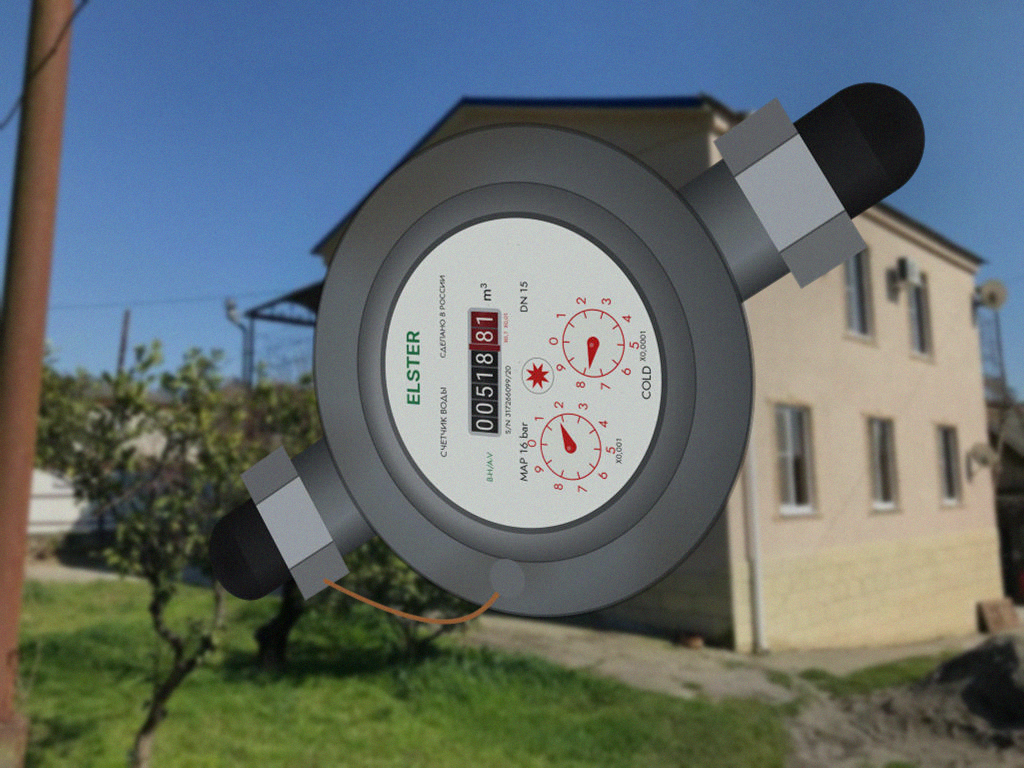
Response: value=518.8117 unit=m³
